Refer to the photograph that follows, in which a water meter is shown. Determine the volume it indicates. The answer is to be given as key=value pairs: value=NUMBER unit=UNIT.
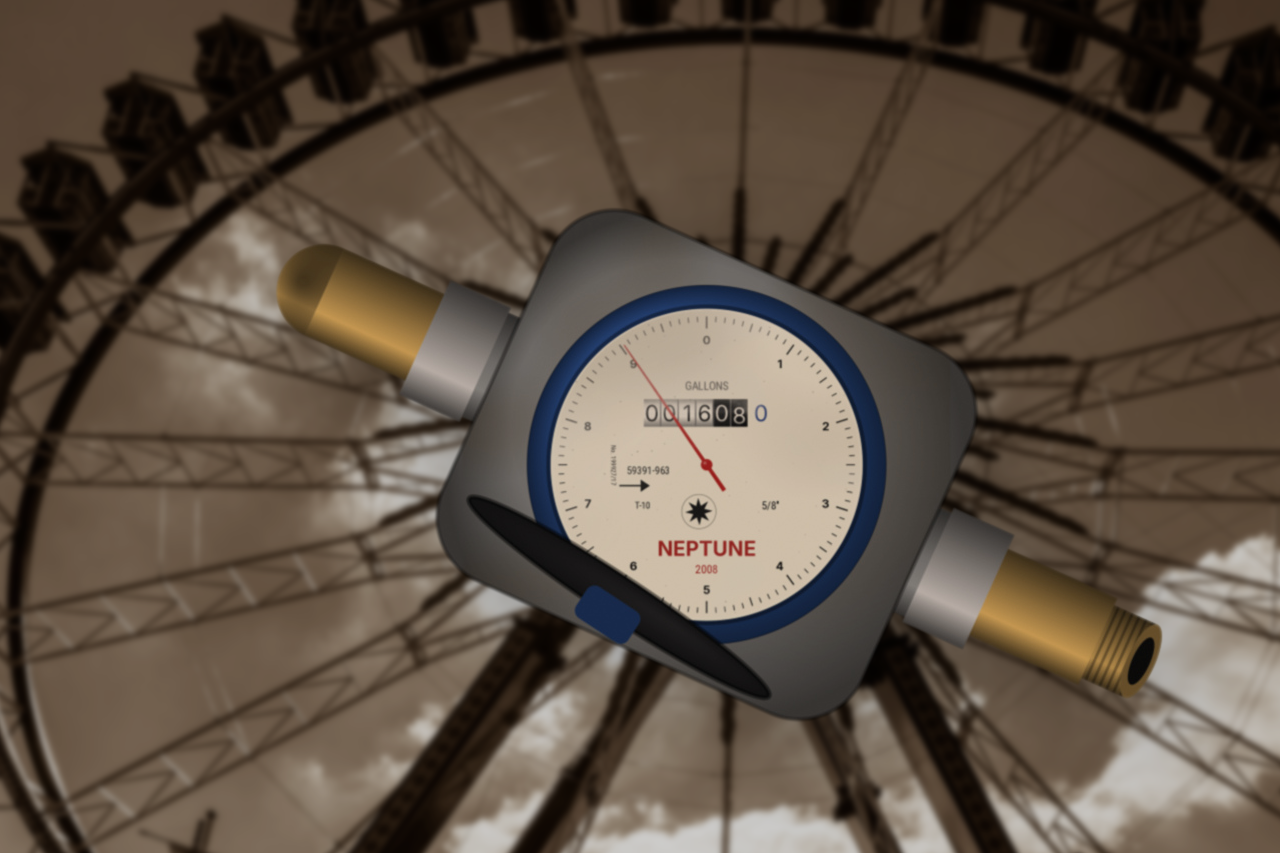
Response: value=16079.0 unit=gal
